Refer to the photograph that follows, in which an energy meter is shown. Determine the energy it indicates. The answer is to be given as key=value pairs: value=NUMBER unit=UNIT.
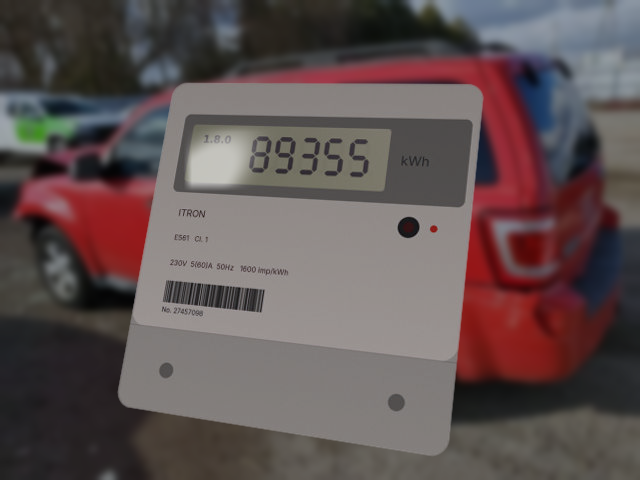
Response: value=89355 unit=kWh
